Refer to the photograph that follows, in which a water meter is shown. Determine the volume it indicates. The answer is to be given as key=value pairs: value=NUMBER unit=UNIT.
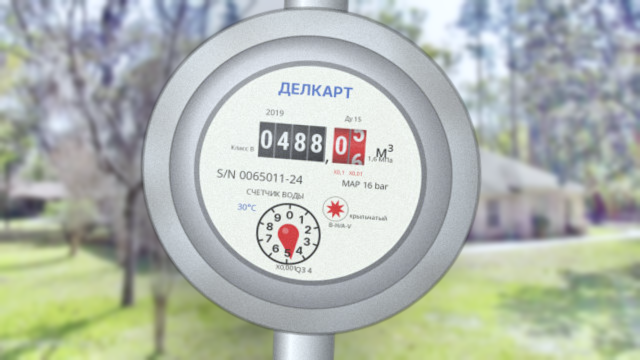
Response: value=488.054 unit=m³
